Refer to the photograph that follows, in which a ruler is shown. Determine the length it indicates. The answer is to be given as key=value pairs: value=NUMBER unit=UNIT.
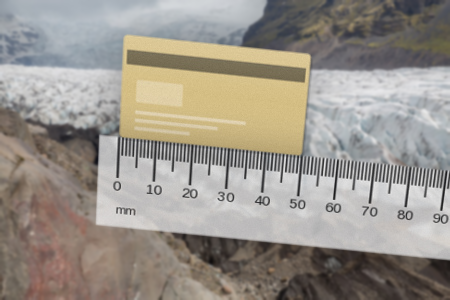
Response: value=50 unit=mm
